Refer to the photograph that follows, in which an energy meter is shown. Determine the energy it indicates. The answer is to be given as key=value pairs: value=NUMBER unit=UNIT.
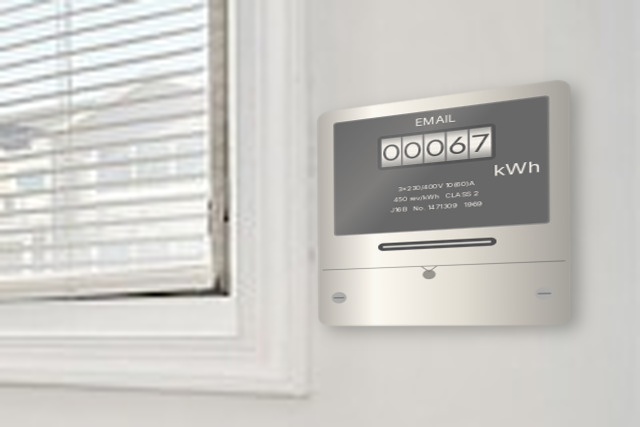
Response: value=67 unit=kWh
